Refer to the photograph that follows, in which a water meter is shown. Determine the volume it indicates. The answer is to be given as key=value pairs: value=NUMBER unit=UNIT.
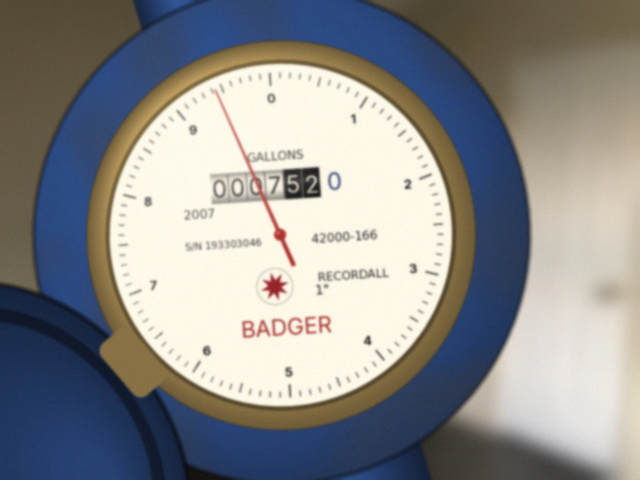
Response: value=7519.4 unit=gal
